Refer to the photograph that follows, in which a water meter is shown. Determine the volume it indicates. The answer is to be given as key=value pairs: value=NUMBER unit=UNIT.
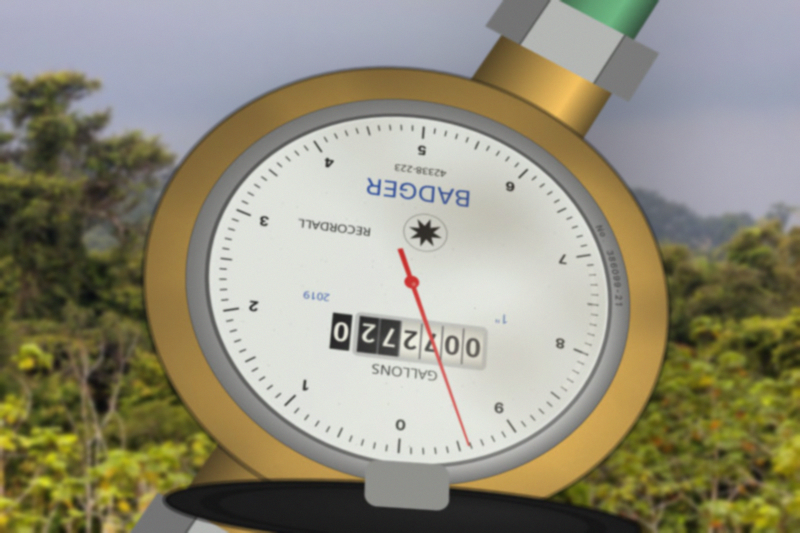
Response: value=72719.4 unit=gal
